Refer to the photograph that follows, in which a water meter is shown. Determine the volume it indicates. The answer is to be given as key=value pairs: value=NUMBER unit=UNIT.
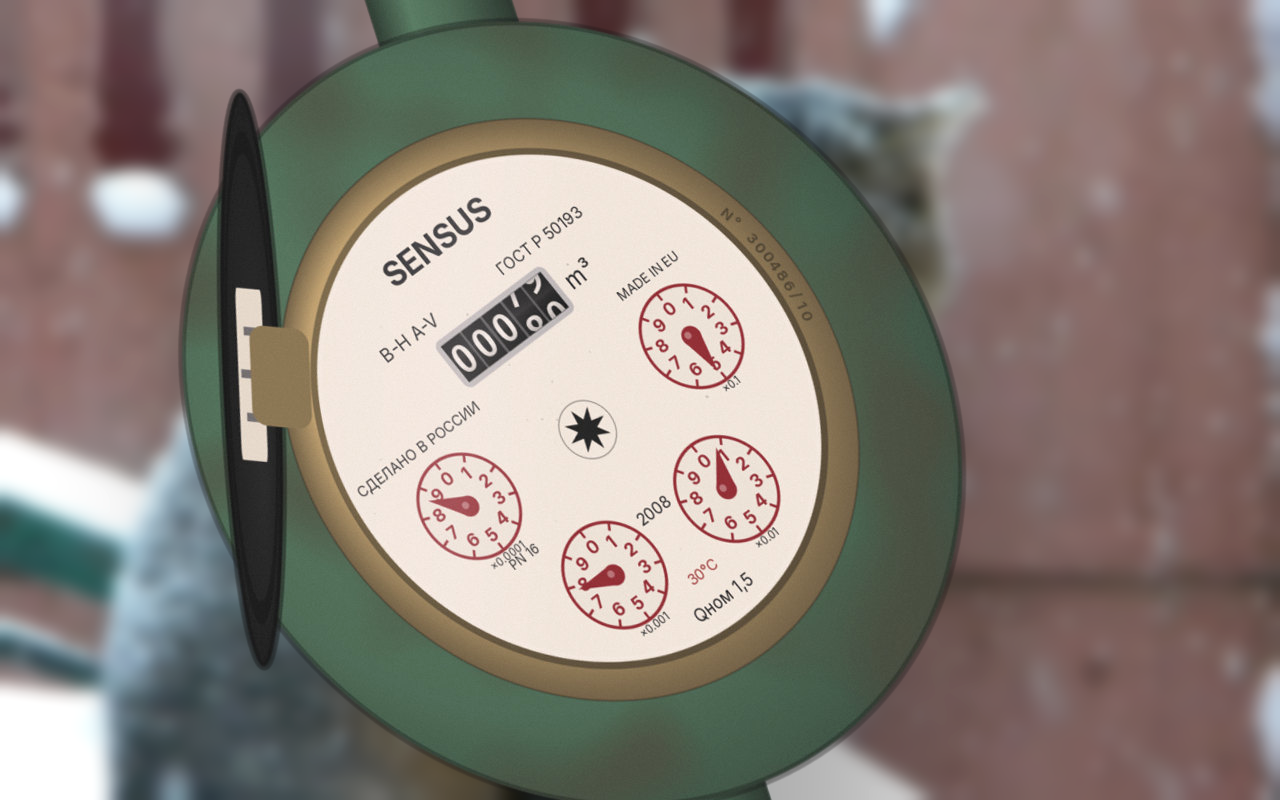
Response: value=79.5078 unit=m³
